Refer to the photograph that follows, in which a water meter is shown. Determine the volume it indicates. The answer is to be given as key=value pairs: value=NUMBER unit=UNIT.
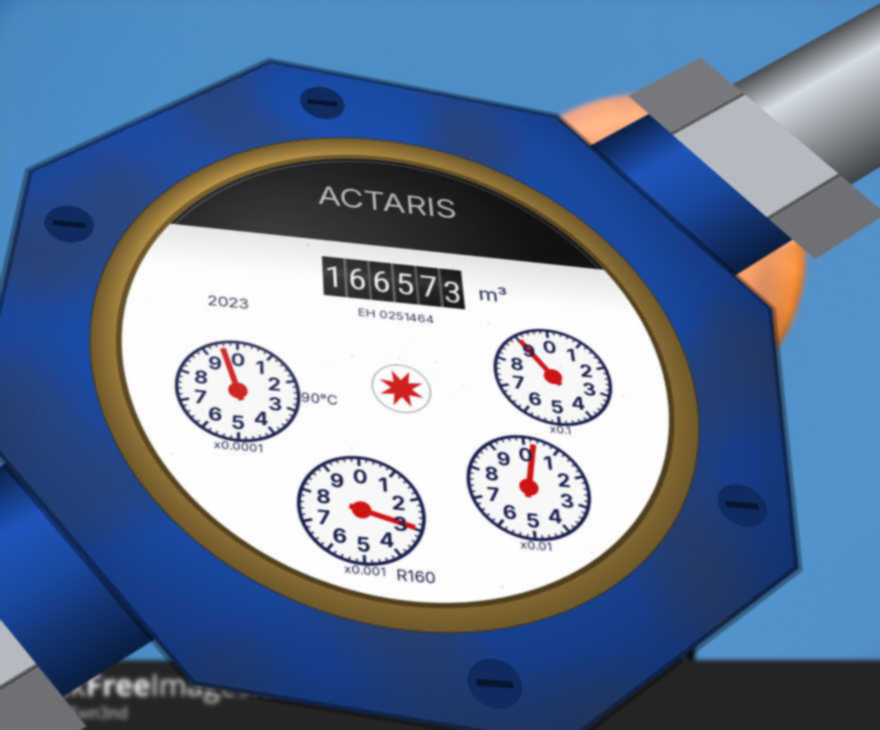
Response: value=166572.9029 unit=m³
